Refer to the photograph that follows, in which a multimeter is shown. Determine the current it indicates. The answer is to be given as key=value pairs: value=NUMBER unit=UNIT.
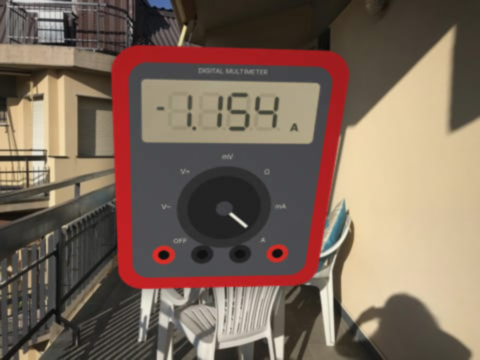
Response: value=-1.154 unit=A
